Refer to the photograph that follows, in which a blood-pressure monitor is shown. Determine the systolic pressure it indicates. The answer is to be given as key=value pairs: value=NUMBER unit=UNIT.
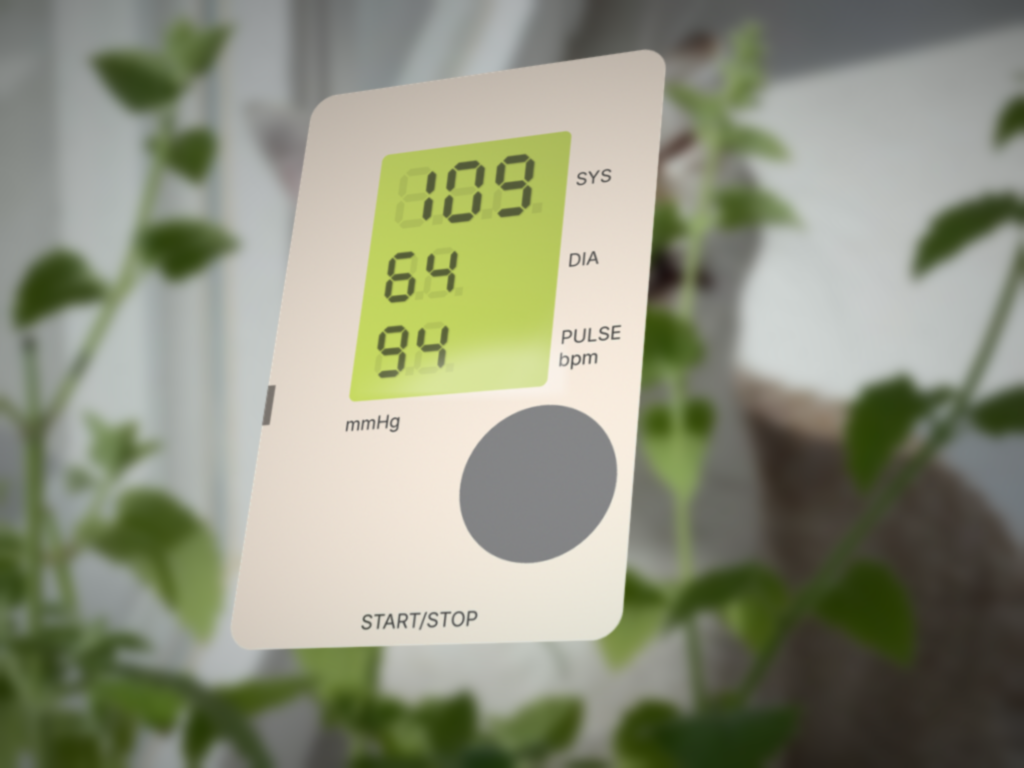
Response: value=109 unit=mmHg
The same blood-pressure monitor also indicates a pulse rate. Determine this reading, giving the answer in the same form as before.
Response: value=94 unit=bpm
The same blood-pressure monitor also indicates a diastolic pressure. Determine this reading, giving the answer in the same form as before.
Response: value=64 unit=mmHg
